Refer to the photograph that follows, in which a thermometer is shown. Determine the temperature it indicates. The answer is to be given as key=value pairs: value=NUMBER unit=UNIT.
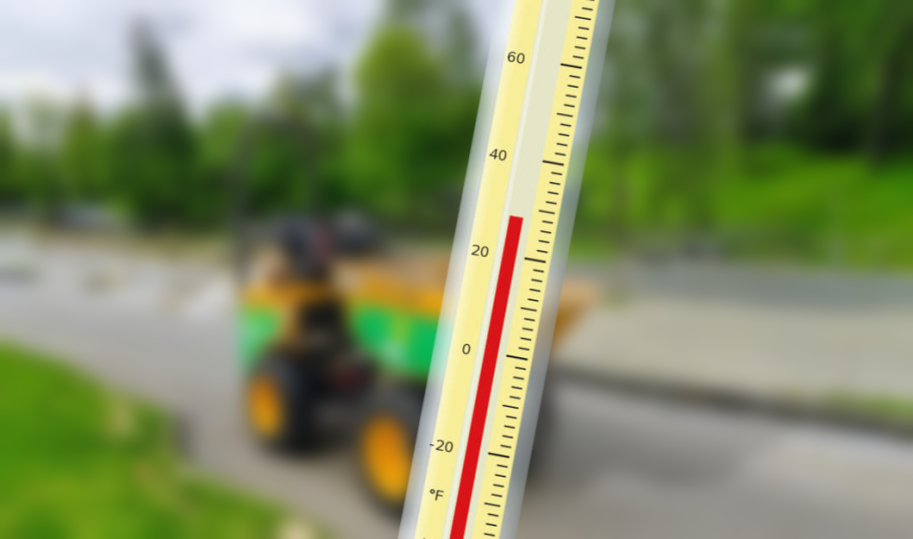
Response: value=28 unit=°F
